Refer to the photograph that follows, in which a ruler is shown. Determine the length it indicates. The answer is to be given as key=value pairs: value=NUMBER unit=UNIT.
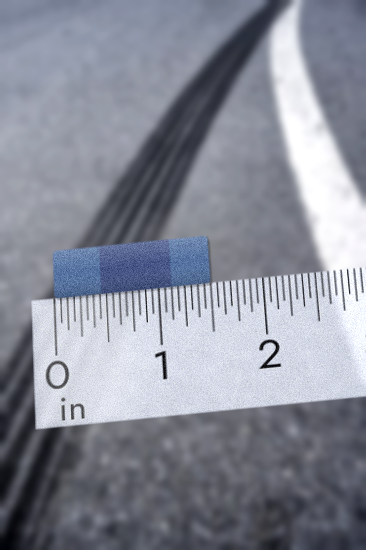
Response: value=1.5 unit=in
